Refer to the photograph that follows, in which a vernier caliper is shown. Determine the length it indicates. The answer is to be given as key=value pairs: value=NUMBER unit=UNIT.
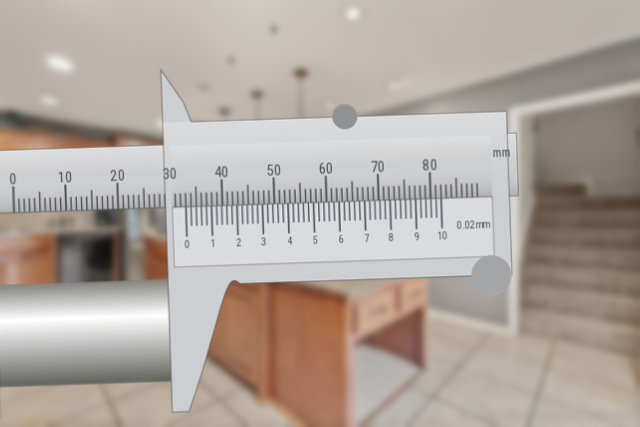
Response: value=33.0 unit=mm
